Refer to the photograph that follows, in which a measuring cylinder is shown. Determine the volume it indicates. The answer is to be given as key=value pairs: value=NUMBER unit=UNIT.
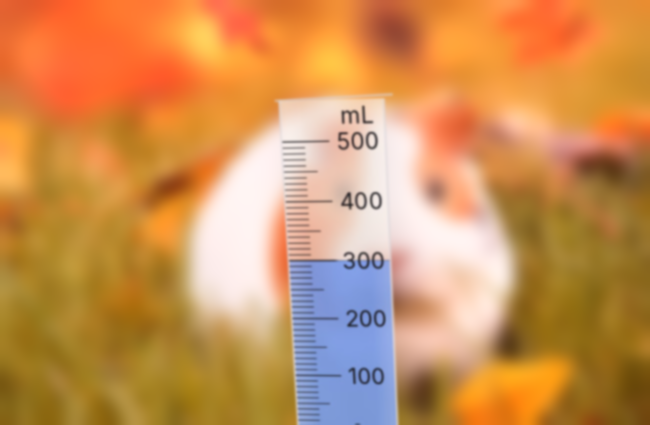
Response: value=300 unit=mL
